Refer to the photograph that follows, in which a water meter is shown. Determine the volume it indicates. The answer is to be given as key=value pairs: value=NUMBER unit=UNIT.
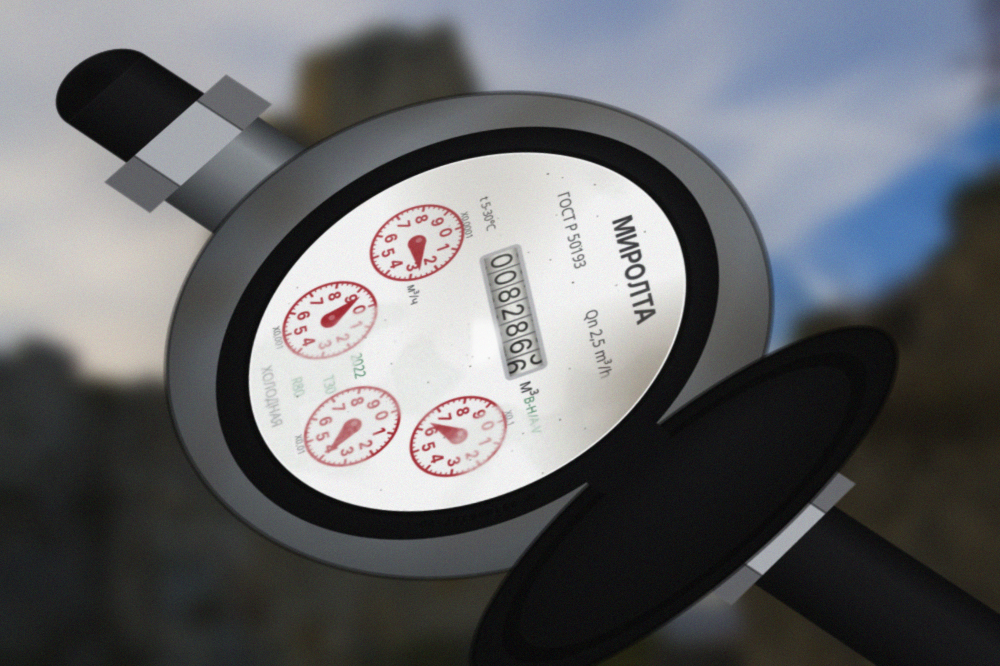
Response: value=82865.6392 unit=m³
